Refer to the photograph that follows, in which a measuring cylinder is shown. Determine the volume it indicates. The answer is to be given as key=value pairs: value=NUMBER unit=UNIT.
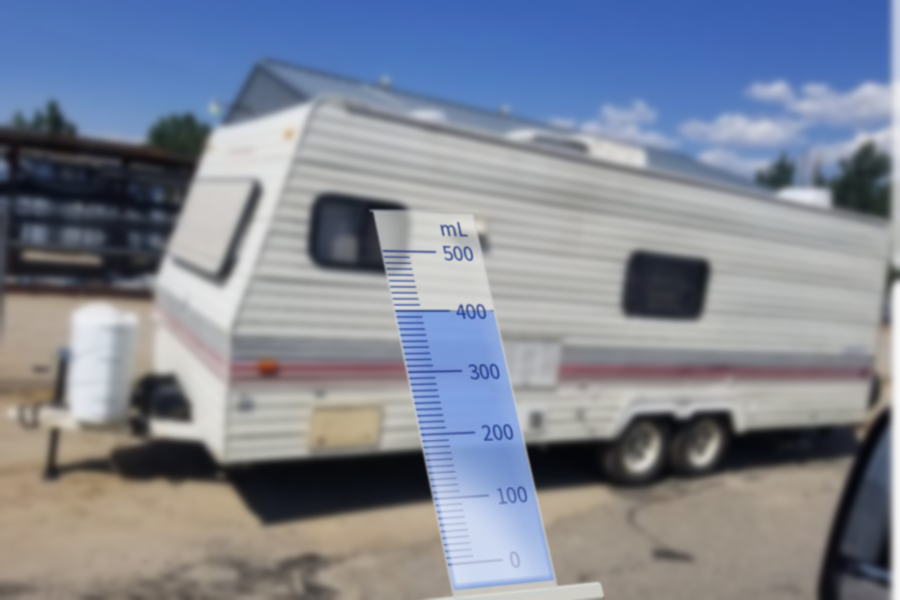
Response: value=400 unit=mL
